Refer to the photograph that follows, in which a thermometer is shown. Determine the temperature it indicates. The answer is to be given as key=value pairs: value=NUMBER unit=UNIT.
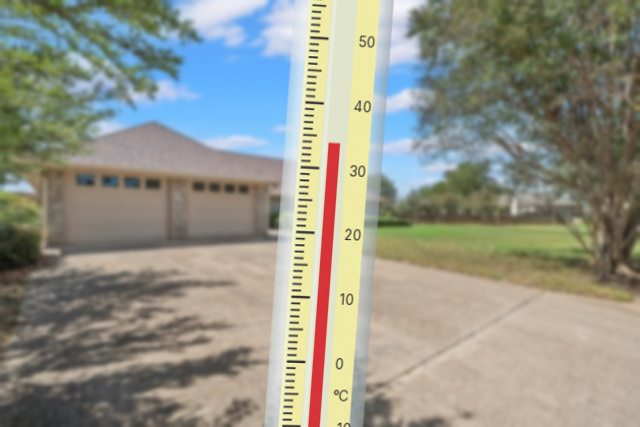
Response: value=34 unit=°C
